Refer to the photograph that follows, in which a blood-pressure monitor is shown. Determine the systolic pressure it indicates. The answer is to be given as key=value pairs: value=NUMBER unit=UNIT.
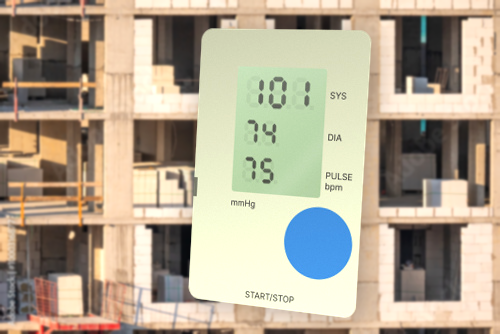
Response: value=101 unit=mmHg
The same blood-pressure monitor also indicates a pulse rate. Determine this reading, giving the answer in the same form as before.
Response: value=75 unit=bpm
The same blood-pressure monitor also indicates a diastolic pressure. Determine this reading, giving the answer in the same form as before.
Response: value=74 unit=mmHg
